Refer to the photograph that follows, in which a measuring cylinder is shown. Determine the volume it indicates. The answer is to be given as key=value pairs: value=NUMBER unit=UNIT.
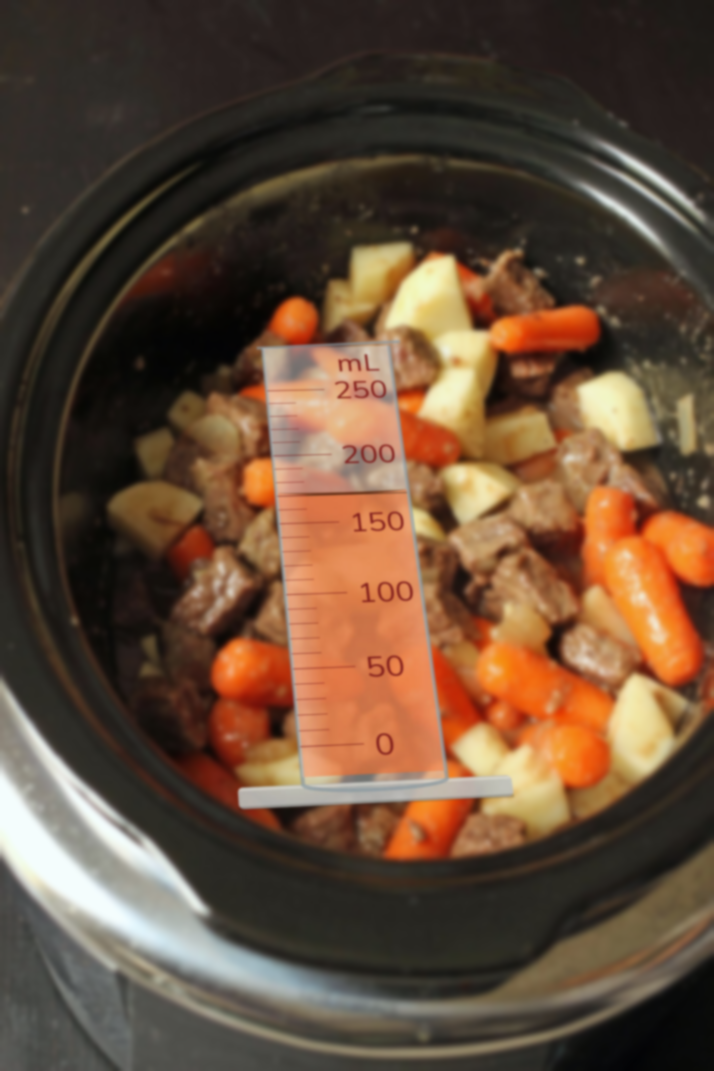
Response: value=170 unit=mL
